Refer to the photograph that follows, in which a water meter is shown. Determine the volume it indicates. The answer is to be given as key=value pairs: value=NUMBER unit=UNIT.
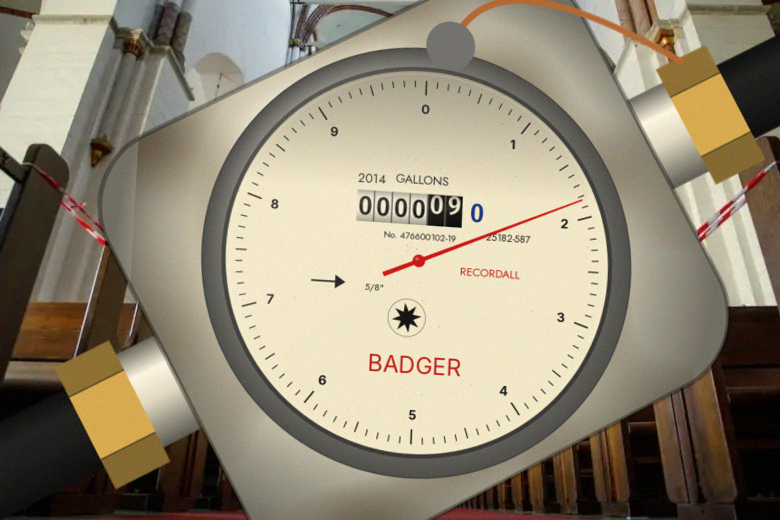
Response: value=91.8 unit=gal
